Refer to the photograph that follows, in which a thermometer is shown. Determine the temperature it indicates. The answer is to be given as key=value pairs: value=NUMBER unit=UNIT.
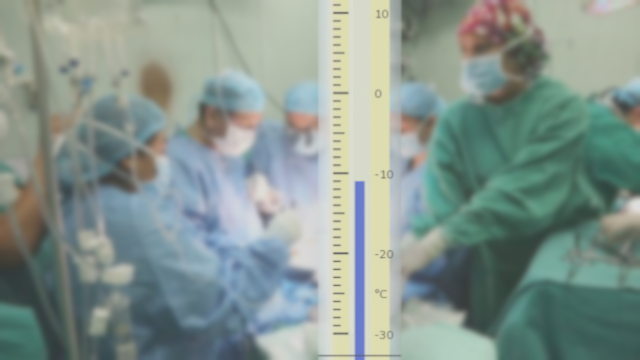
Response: value=-11 unit=°C
